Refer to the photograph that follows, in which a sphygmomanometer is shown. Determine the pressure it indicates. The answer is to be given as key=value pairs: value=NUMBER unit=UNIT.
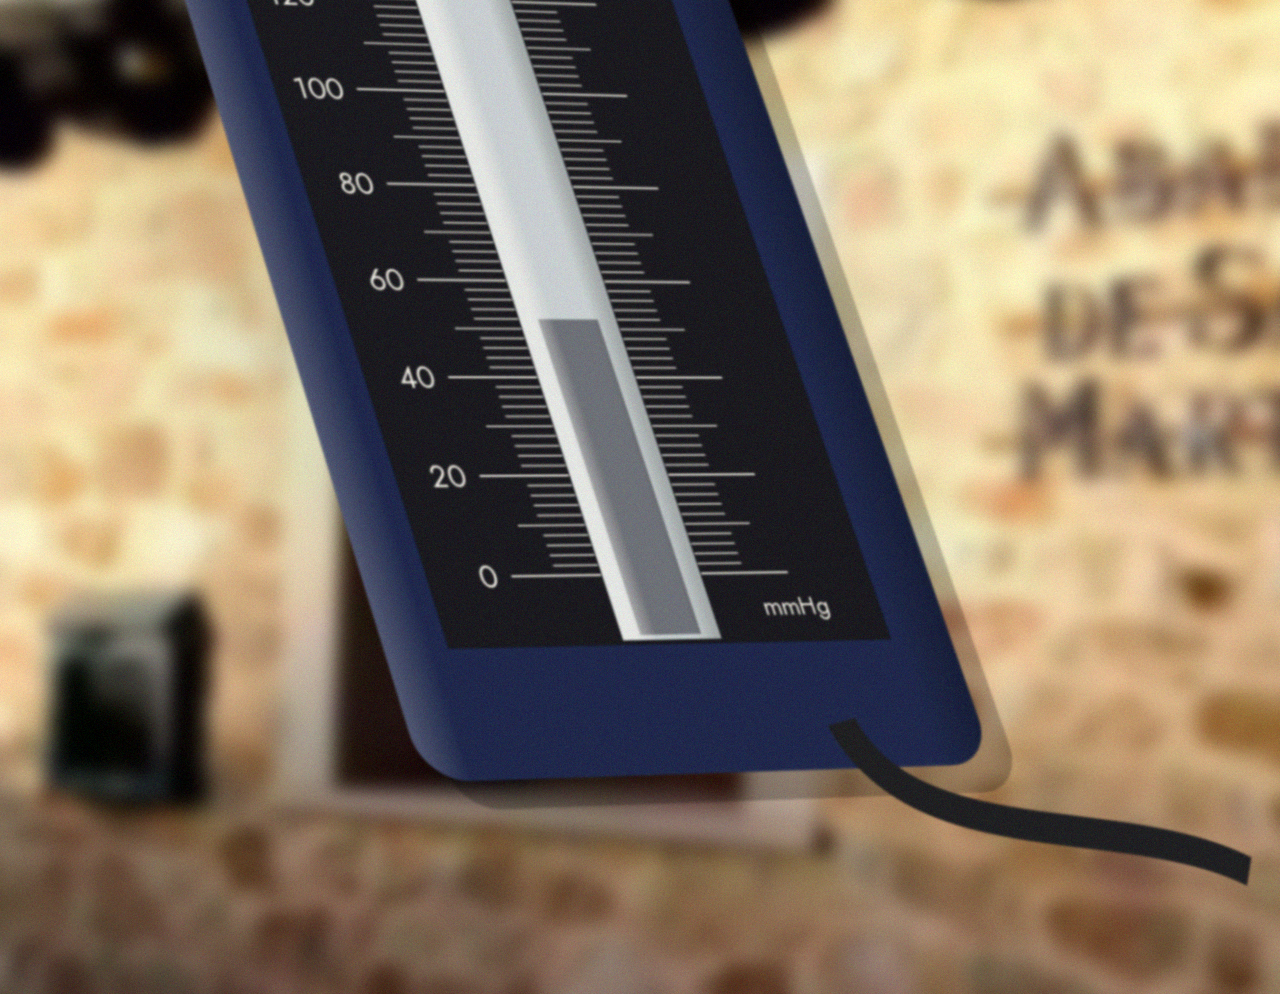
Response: value=52 unit=mmHg
